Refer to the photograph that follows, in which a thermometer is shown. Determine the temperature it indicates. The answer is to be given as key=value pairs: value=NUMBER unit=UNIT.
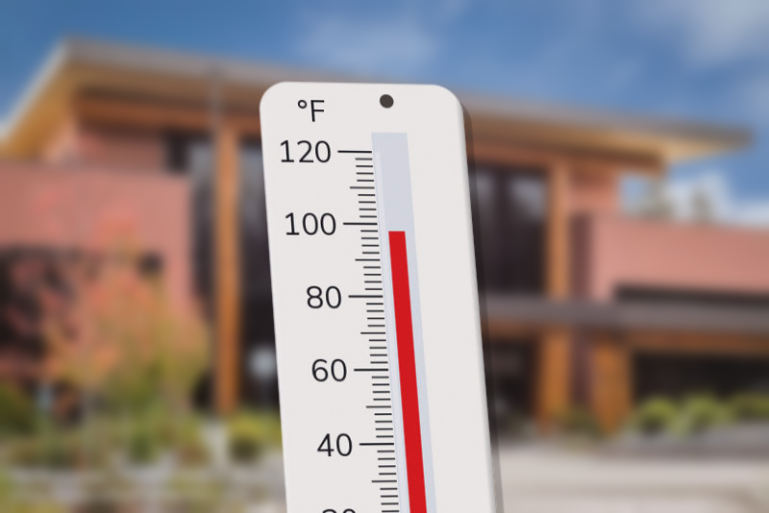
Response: value=98 unit=°F
